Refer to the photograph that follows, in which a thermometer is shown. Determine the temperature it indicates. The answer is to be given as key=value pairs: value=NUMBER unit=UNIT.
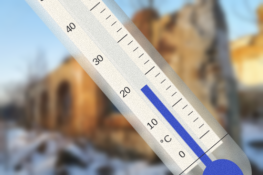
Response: value=18 unit=°C
